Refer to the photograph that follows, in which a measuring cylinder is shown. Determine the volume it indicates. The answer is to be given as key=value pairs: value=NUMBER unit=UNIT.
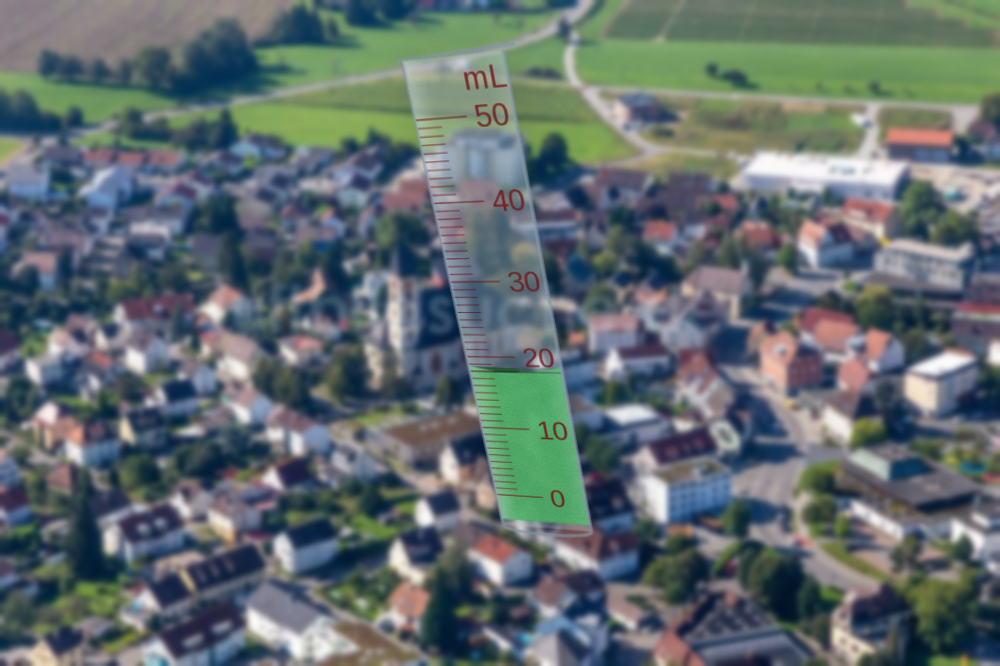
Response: value=18 unit=mL
